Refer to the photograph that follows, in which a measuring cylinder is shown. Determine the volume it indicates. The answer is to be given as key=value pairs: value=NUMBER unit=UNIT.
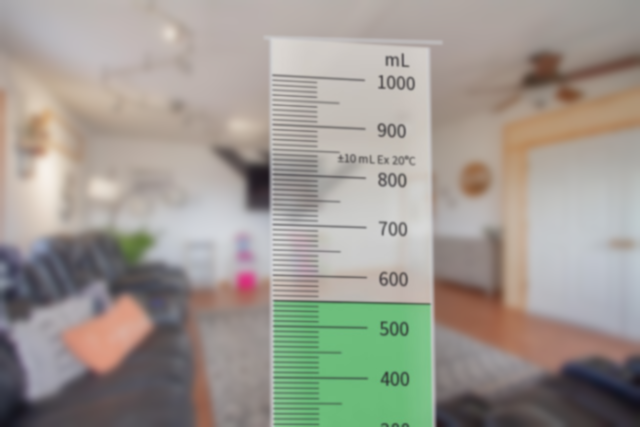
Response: value=550 unit=mL
